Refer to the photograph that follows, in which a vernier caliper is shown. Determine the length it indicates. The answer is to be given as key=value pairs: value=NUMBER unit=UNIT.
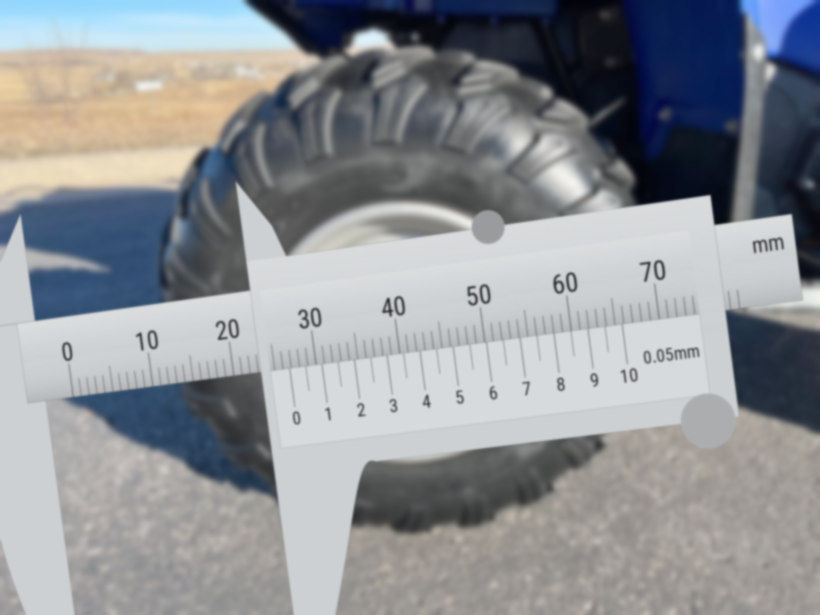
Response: value=26.8 unit=mm
